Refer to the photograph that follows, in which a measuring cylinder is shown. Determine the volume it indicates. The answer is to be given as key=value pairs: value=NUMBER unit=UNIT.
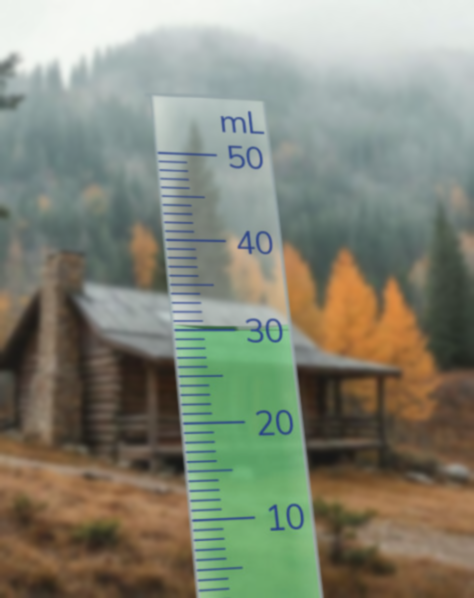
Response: value=30 unit=mL
